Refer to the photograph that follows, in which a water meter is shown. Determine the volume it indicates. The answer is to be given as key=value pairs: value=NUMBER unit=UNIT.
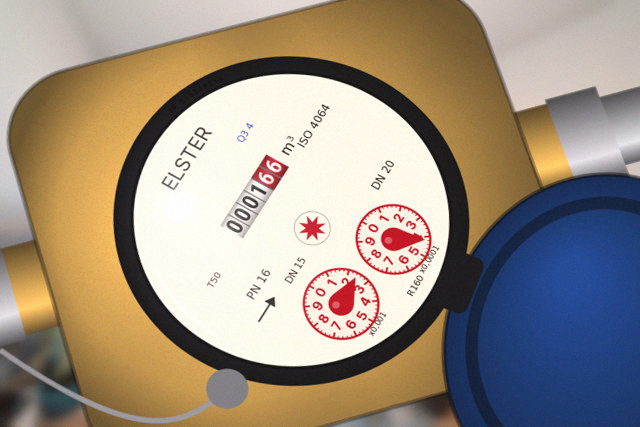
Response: value=1.6624 unit=m³
